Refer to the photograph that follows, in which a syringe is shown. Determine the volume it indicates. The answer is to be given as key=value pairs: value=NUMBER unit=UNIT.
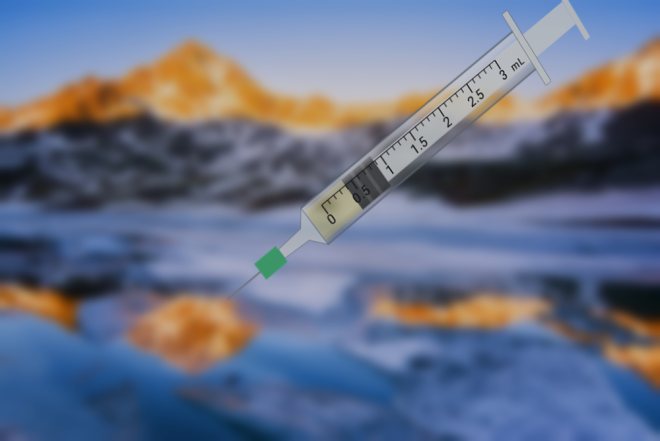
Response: value=0.4 unit=mL
